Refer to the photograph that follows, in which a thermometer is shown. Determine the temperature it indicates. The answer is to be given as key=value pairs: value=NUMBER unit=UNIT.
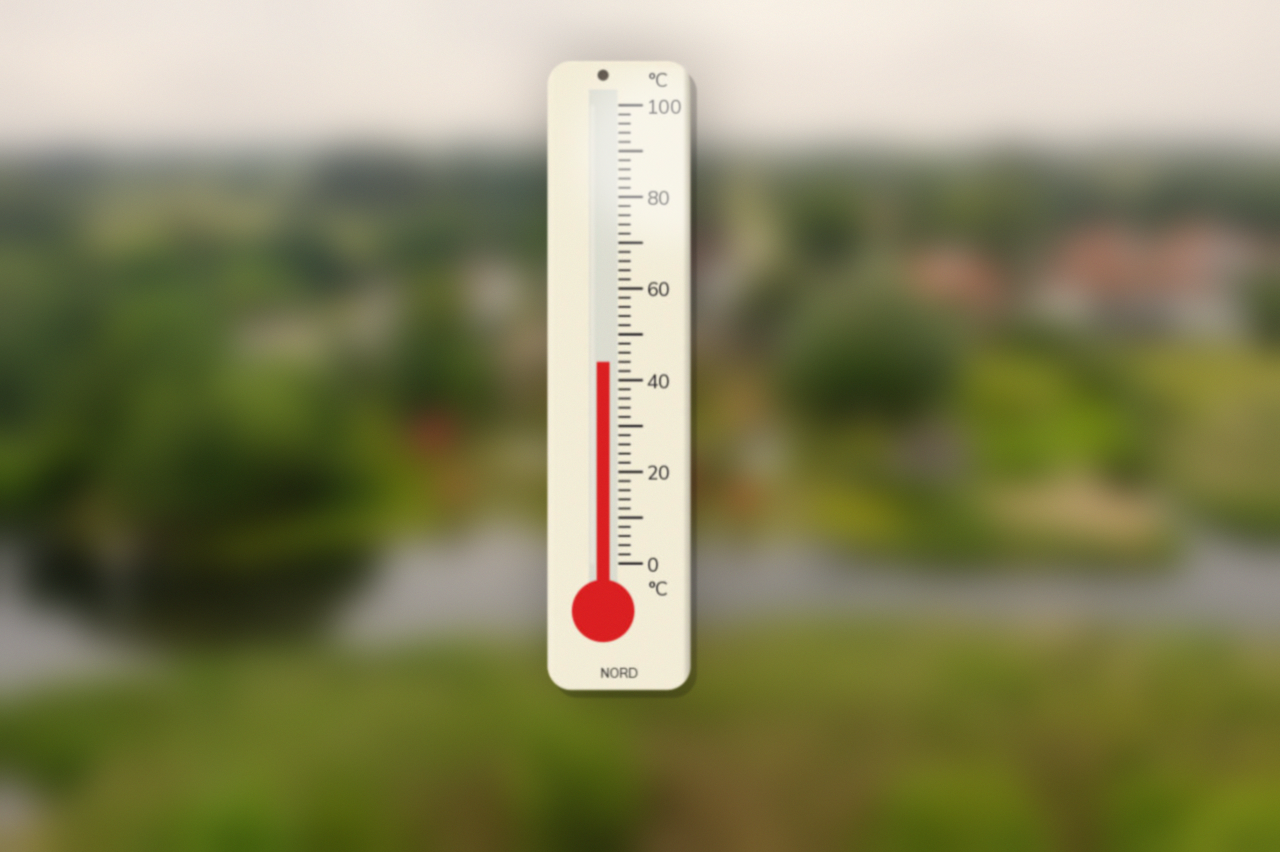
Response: value=44 unit=°C
